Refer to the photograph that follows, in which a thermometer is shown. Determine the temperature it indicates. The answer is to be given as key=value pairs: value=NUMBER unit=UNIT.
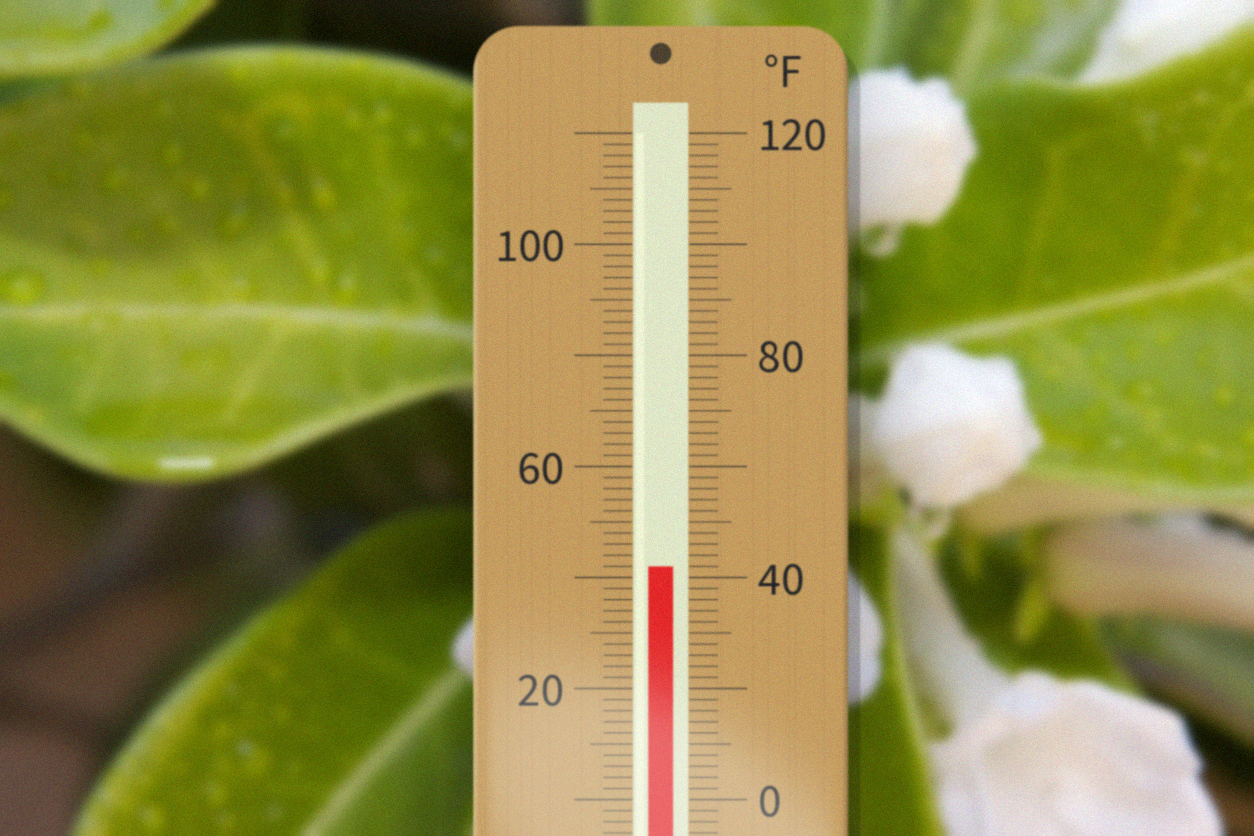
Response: value=42 unit=°F
